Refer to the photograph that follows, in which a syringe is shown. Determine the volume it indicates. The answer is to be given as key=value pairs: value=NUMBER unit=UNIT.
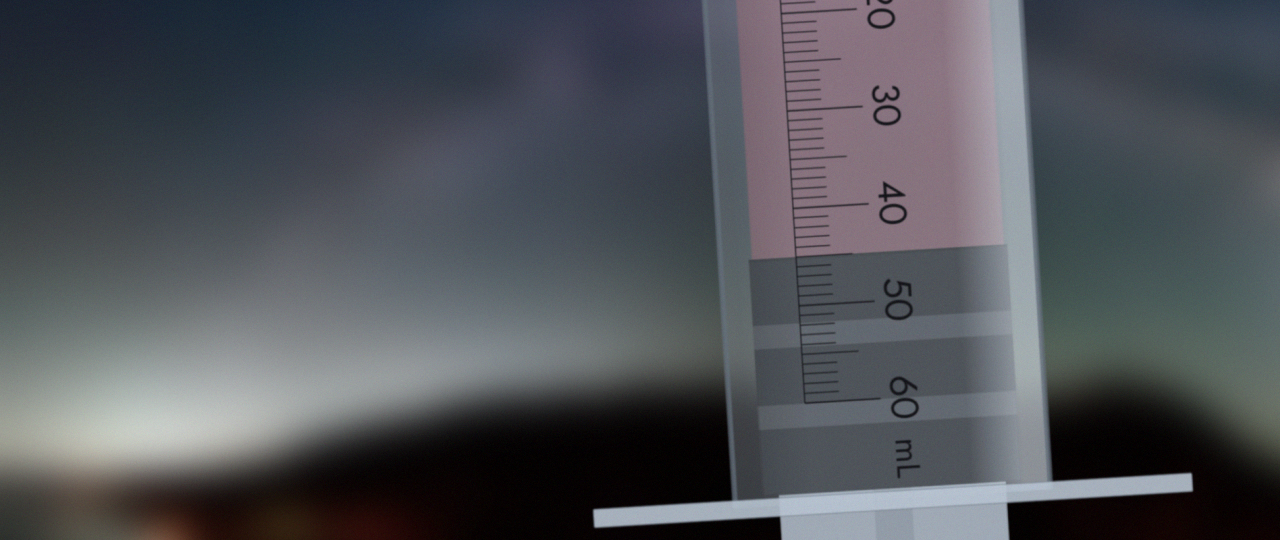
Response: value=45 unit=mL
